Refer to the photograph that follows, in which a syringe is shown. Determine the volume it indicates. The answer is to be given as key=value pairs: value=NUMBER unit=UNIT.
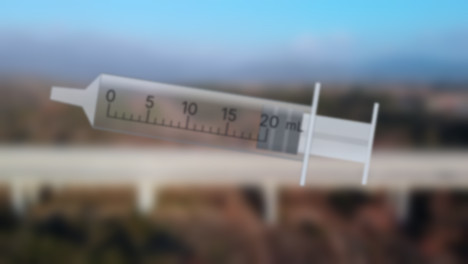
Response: value=19 unit=mL
